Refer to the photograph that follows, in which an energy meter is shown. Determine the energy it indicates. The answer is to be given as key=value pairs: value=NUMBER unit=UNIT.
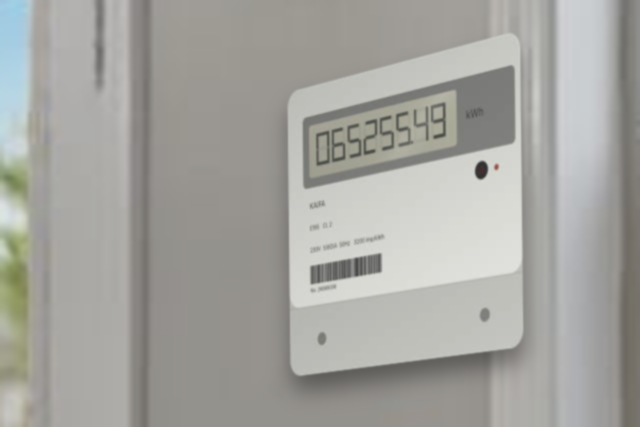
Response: value=65255.49 unit=kWh
